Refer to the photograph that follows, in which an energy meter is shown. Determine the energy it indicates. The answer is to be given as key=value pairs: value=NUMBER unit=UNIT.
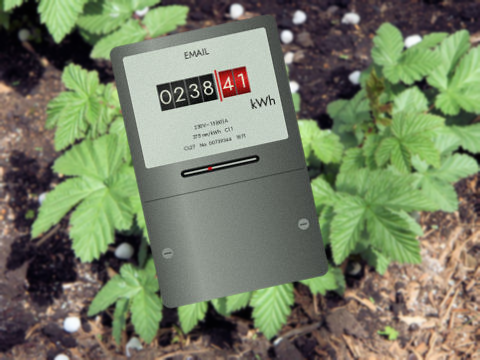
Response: value=238.41 unit=kWh
